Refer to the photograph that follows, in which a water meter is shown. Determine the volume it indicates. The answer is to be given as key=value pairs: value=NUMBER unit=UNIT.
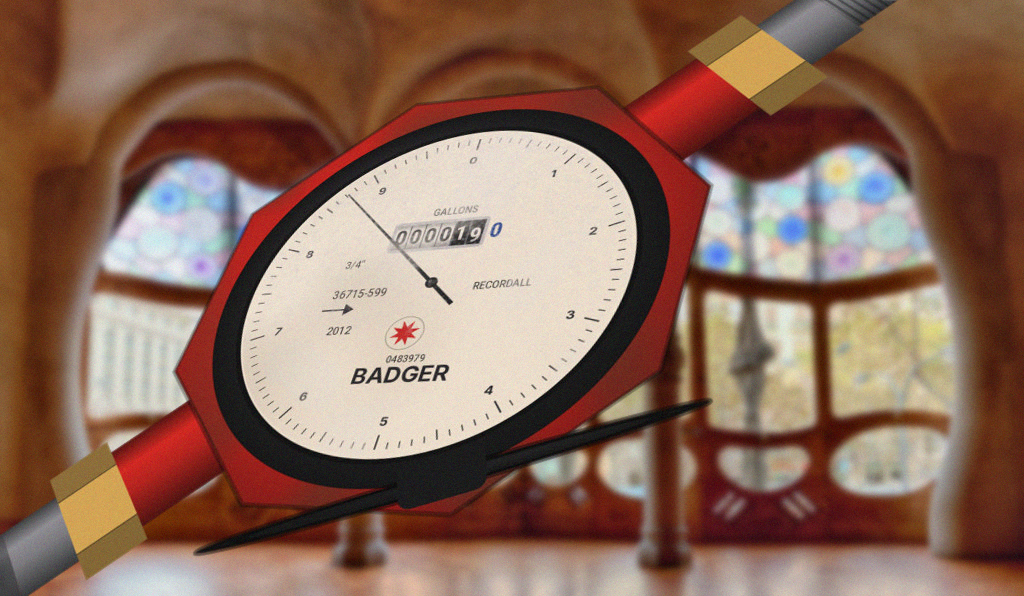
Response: value=188.7 unit=gal
